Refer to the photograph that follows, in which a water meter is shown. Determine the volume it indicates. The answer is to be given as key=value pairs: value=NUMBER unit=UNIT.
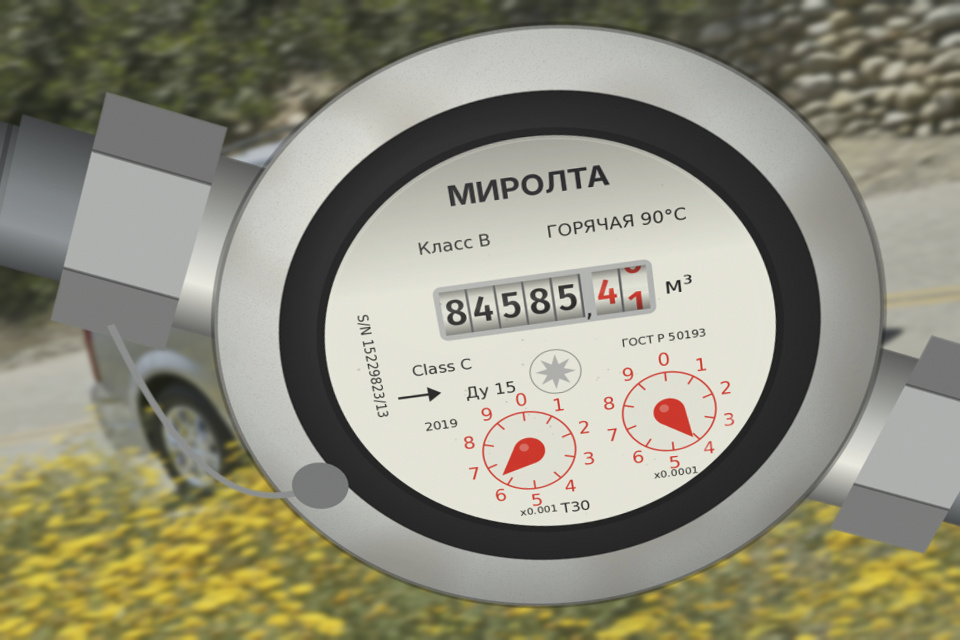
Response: value=84585.4064 unit=m³
